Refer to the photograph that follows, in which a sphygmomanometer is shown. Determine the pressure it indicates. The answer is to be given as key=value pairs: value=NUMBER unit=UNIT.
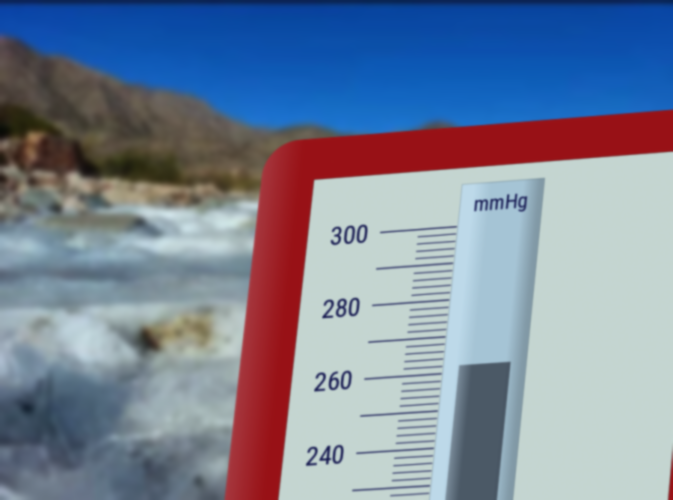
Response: value=262 unit=mmHg
